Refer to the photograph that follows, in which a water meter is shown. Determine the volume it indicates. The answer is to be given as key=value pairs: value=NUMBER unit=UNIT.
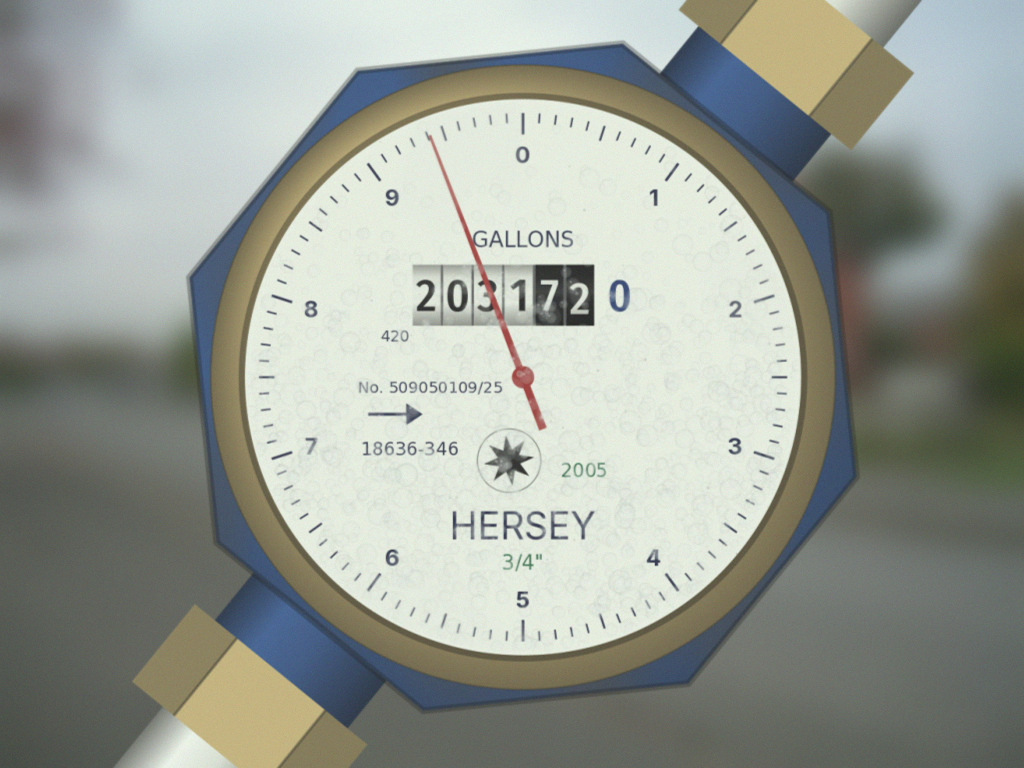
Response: value=2031719.4 unit=gal
